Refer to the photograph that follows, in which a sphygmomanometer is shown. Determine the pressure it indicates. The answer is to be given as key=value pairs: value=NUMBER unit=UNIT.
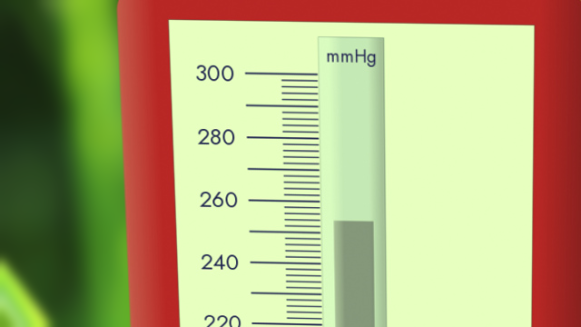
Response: value=254 unit=mmHg
